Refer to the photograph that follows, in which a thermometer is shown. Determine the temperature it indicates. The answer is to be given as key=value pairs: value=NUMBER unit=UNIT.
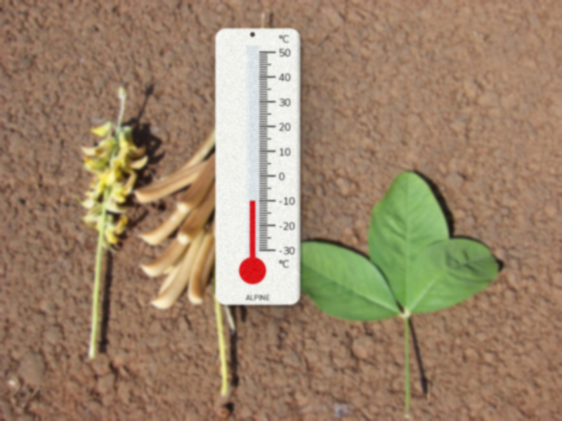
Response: value=-10 unit=°C
